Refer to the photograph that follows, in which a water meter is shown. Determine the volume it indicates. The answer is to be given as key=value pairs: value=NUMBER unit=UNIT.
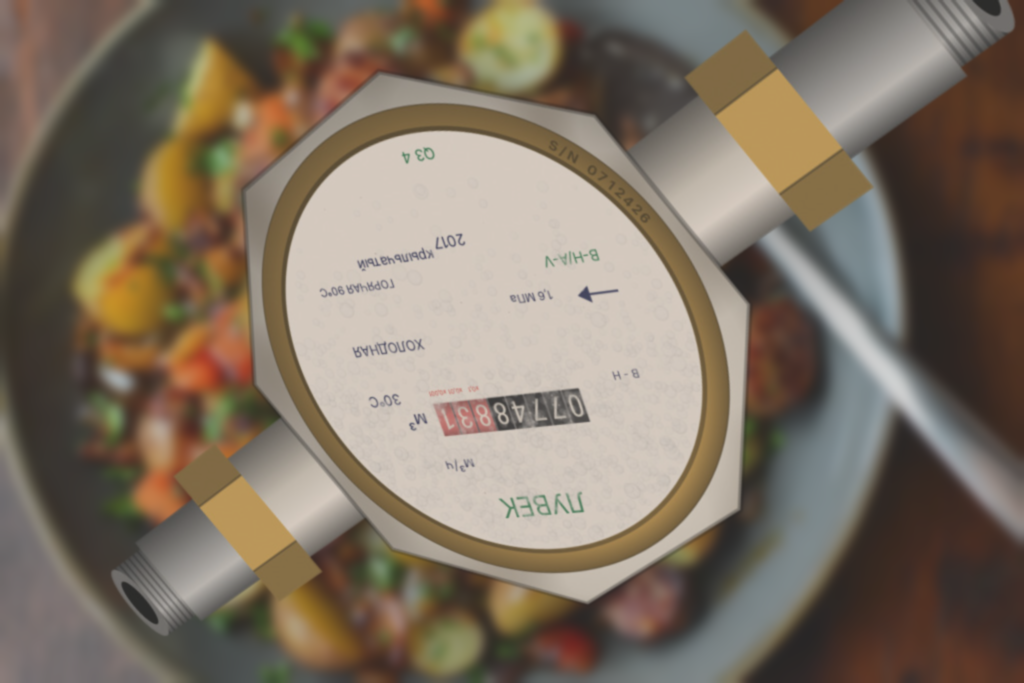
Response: value=7748.831 unit=m³
